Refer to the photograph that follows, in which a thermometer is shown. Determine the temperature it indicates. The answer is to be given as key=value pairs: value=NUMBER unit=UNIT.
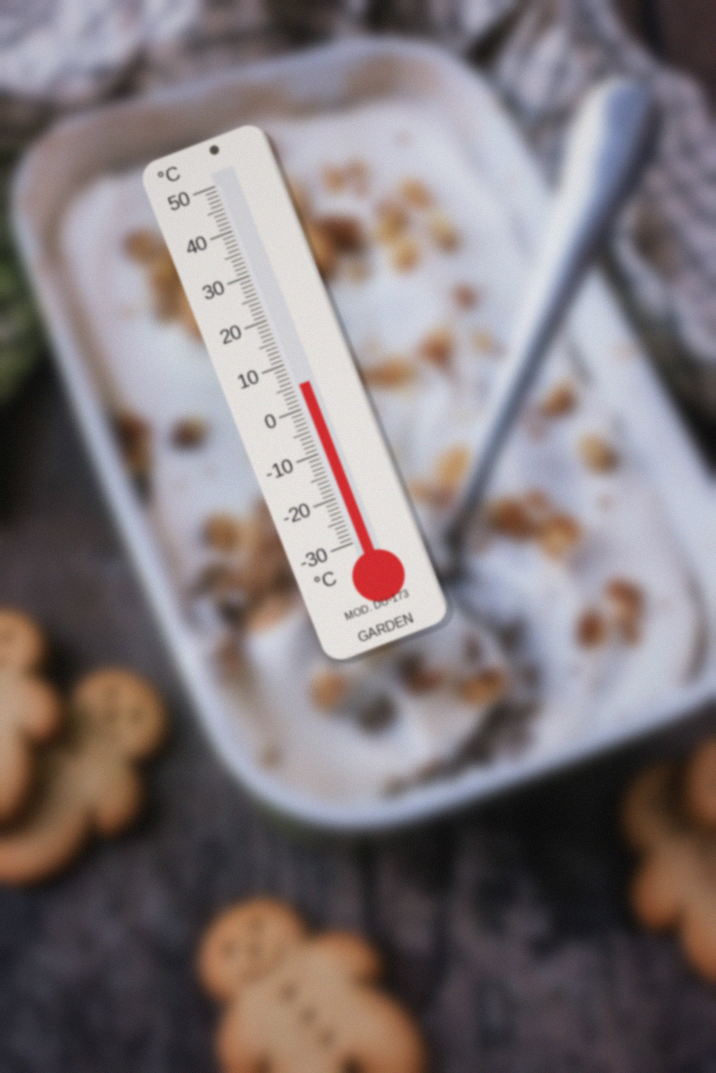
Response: value=5 unit=°C
